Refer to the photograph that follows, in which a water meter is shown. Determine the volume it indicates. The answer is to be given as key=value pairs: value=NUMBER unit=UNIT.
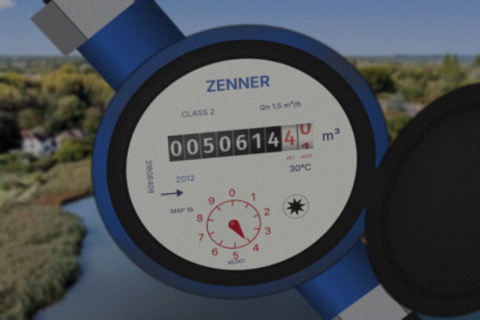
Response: value=50614.404 unit=m³
